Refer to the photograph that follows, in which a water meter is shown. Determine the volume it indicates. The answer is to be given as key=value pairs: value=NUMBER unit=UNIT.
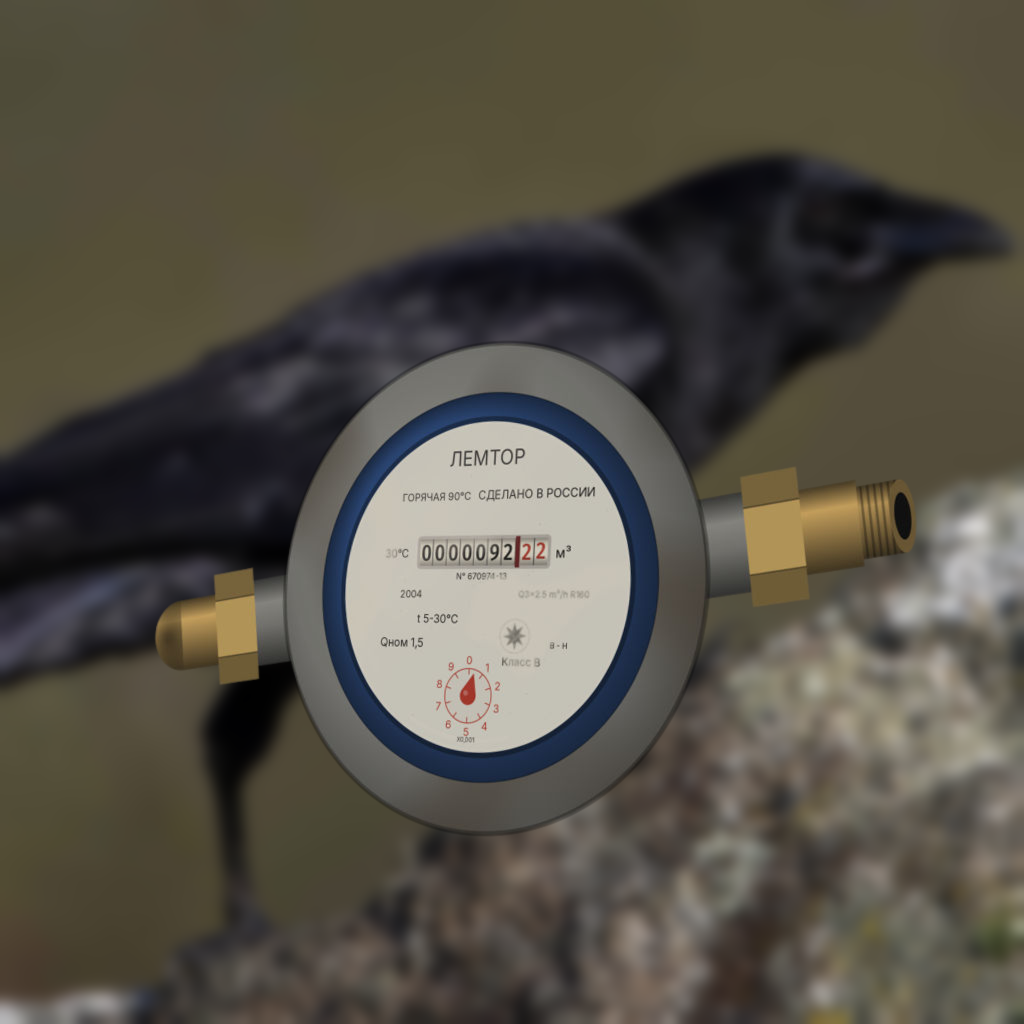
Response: value=92.220 unit=m³
